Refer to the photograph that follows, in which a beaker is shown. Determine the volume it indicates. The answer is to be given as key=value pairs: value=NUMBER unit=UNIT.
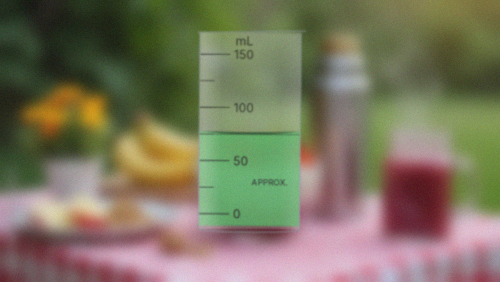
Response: value=75 unit=mL
